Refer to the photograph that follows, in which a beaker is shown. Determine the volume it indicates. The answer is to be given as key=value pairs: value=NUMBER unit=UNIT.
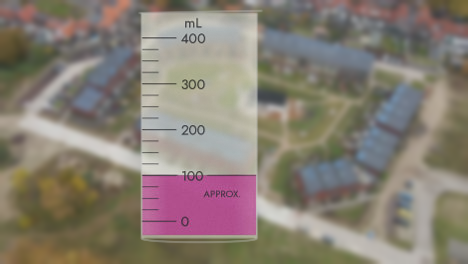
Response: value=100 unit=mL
